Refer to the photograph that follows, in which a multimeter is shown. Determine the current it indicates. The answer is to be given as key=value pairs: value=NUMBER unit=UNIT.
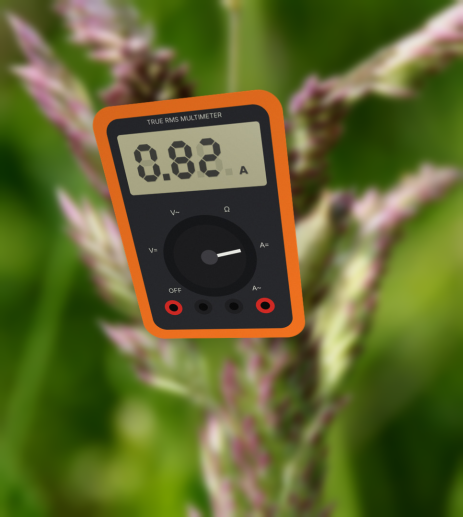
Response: value=0.82 unit=A
